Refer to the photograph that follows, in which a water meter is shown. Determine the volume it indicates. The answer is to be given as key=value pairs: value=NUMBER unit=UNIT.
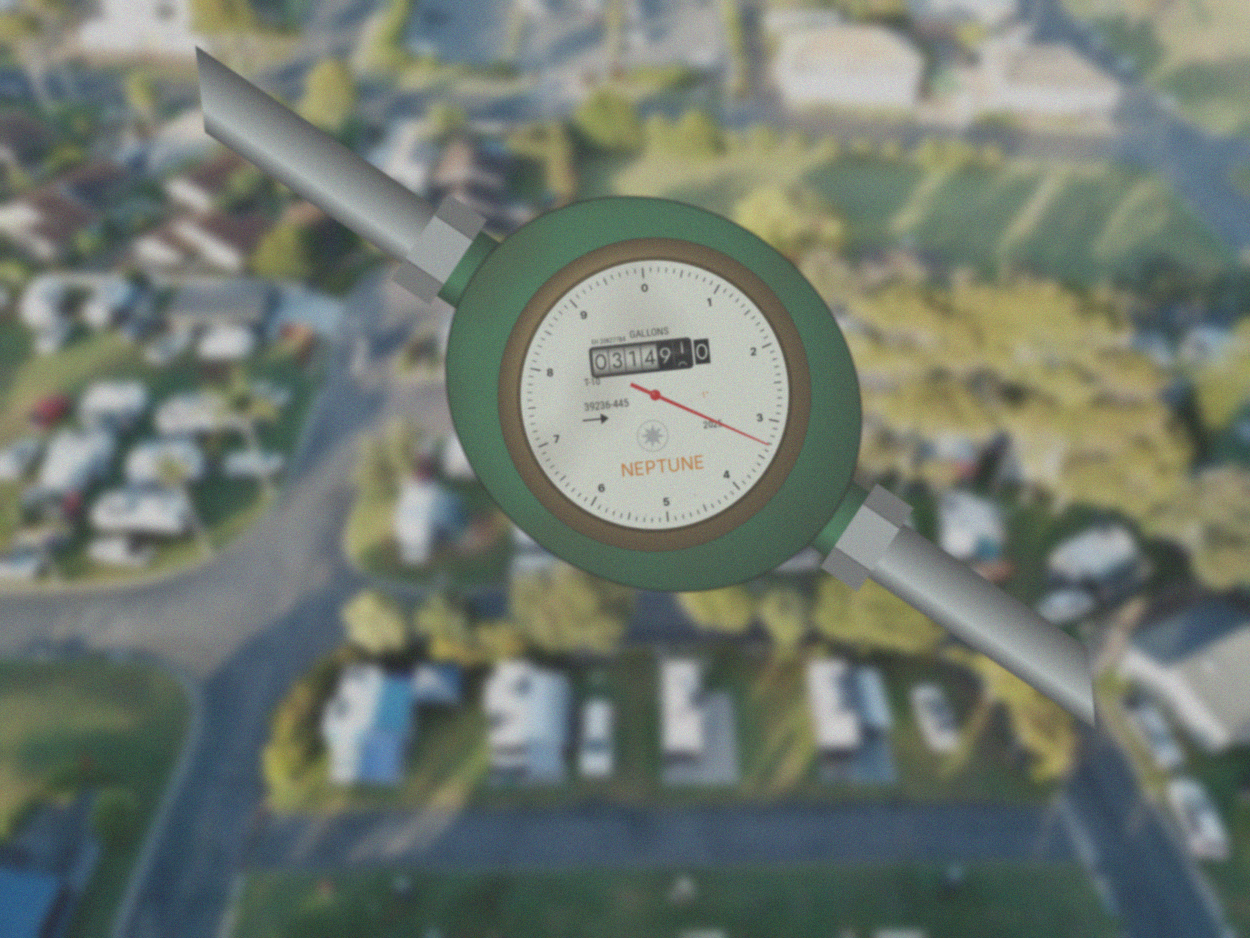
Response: value=314913.3 unit=gal
